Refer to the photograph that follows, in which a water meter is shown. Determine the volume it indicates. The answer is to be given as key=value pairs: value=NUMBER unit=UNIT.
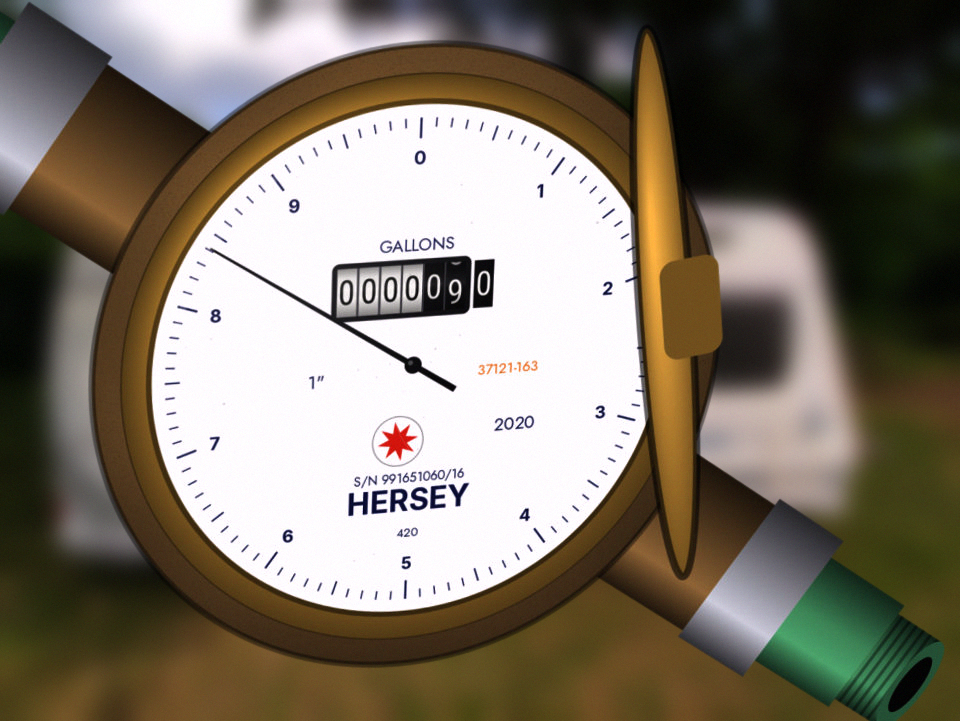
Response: value=88.4 unit=gal
